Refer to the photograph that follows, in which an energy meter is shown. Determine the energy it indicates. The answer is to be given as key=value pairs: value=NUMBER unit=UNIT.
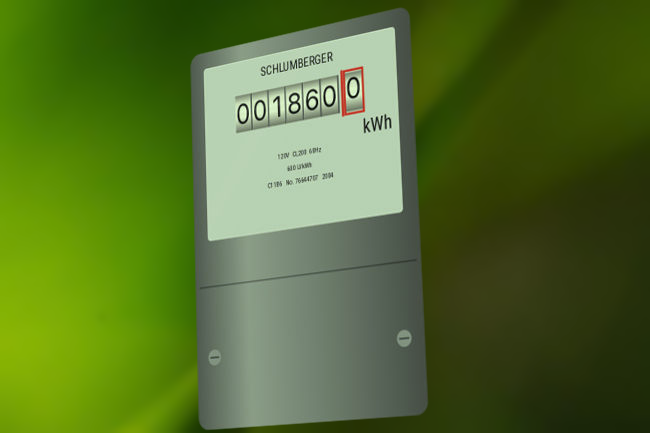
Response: value=1860.0 unit=kWh
